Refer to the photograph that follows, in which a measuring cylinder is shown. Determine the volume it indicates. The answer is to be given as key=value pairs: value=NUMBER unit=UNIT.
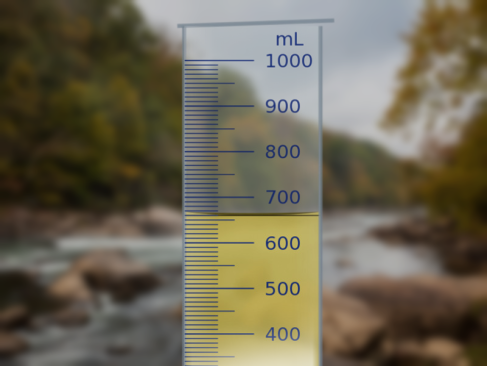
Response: value=660 unit=mL
